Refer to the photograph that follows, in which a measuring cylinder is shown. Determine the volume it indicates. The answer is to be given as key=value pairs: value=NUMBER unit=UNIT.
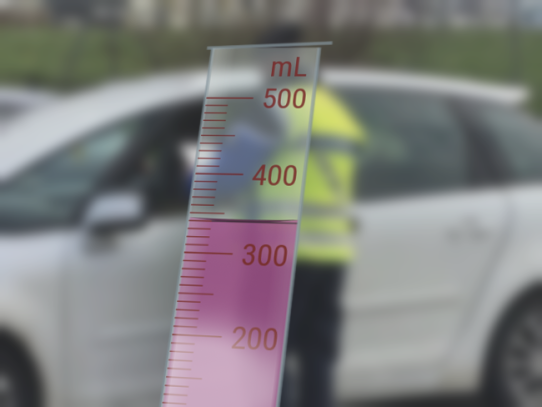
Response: value=340 unit=mL
